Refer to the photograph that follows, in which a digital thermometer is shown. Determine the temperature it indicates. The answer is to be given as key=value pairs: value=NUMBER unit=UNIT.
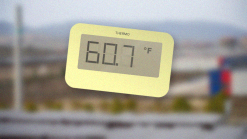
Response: value=60.7 unit=°F
